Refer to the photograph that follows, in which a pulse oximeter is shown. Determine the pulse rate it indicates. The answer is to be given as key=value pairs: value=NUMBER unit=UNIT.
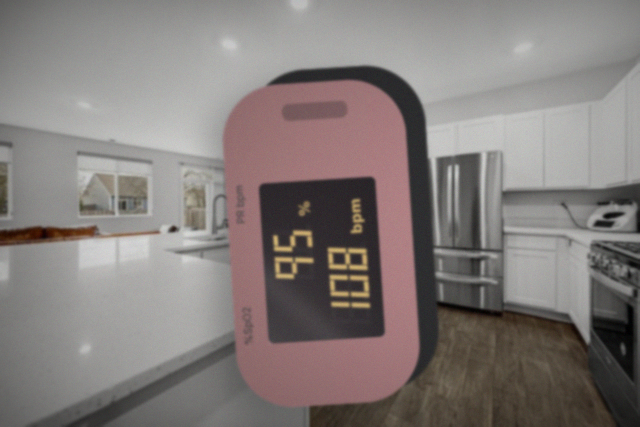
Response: value=108 unit=bpm
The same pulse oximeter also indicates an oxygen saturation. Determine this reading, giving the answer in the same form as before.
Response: value=95 unit=%
